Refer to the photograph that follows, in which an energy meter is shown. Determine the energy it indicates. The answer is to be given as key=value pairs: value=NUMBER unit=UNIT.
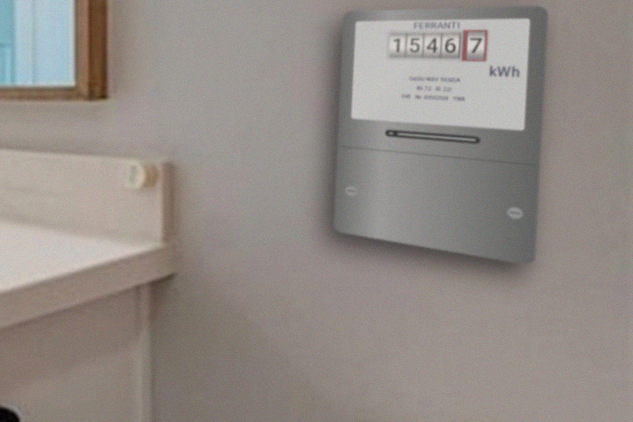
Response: value=1546.7 unit=kWh
